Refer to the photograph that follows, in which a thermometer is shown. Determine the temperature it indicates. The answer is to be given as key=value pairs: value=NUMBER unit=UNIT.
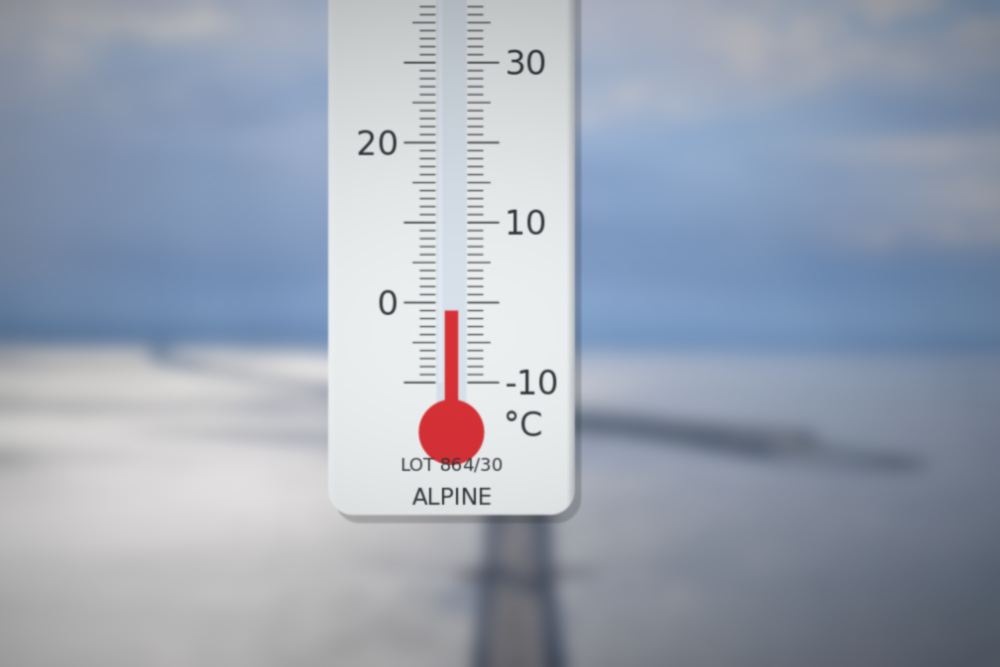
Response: value=-1 unit=°C
